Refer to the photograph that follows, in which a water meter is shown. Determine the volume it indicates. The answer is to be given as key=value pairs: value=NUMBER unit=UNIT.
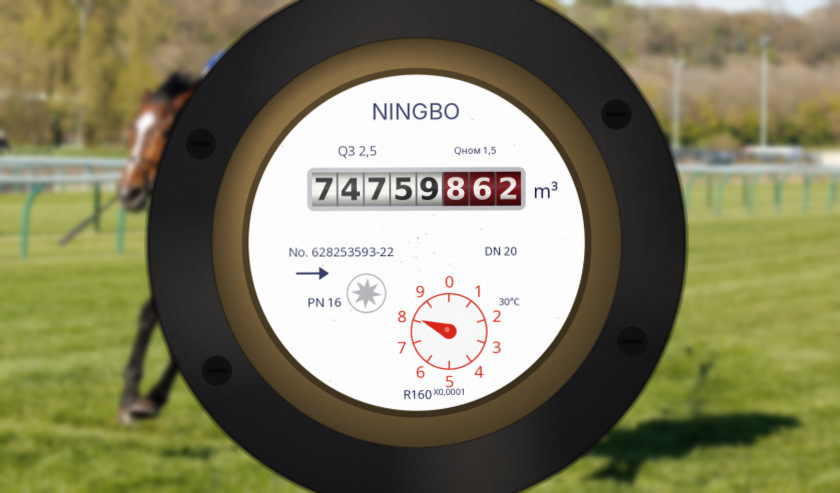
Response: value=74759.8628 unit=m³
